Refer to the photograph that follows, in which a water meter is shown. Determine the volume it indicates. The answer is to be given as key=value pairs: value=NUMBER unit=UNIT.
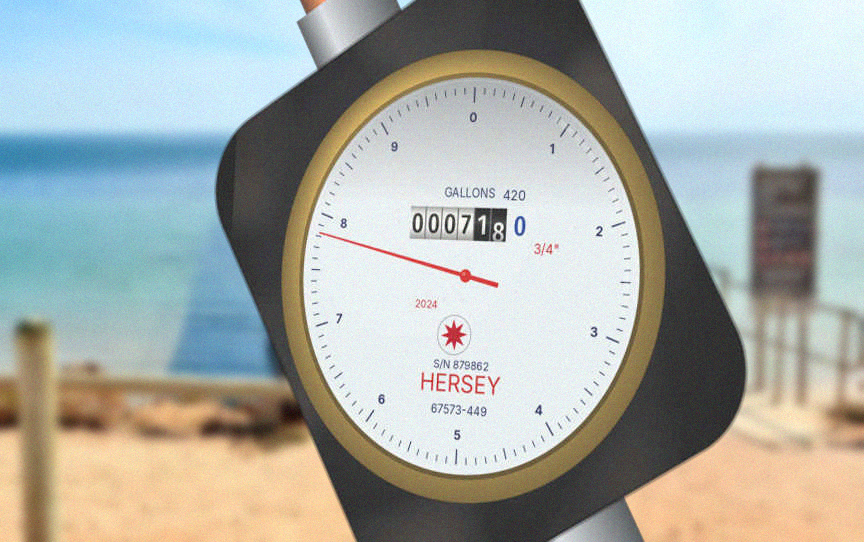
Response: value=7177.8 unit=gal
